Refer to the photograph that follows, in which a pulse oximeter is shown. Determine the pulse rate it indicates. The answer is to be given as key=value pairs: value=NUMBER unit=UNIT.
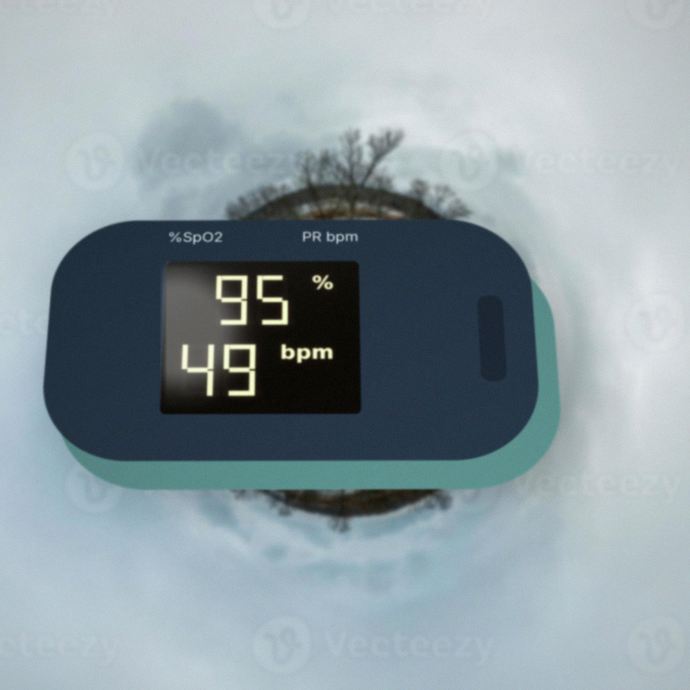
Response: value=49 unit=bpm
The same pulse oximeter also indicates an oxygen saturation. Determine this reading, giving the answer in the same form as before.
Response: value=95 unit=%
